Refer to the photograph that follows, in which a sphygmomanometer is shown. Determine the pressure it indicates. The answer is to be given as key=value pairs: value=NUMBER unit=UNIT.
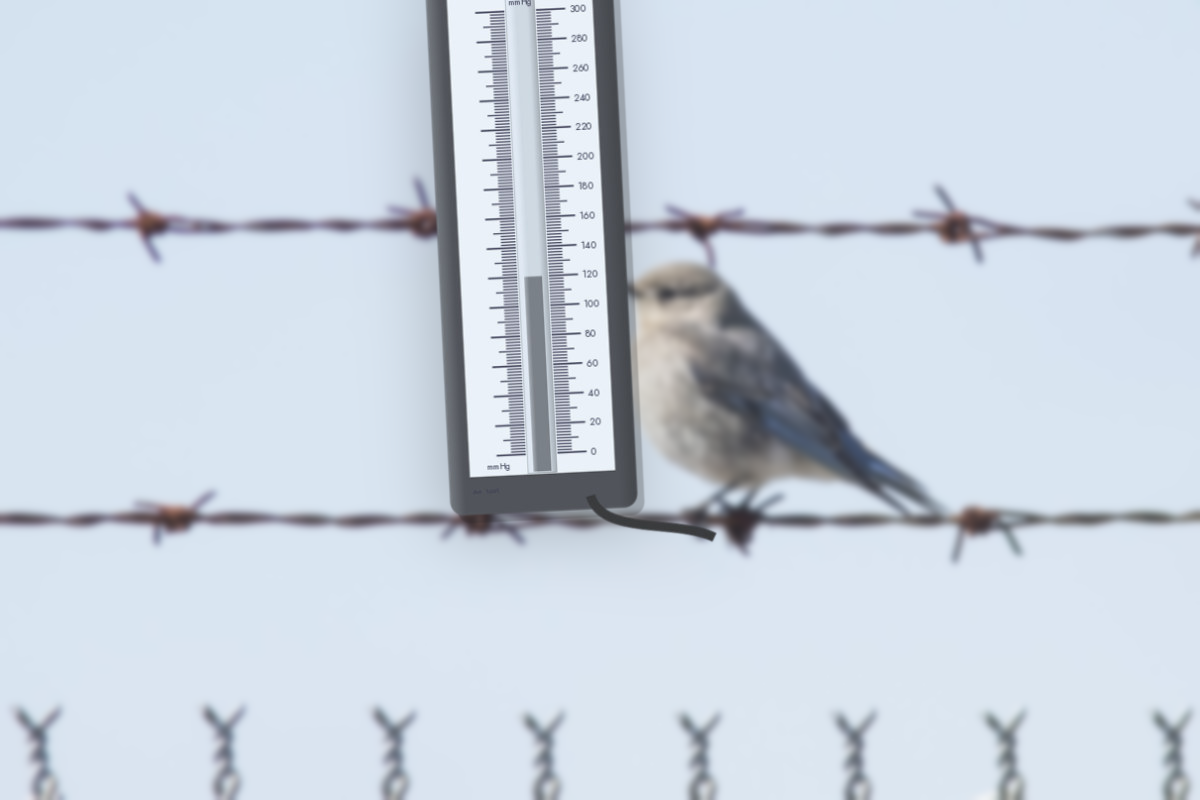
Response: value=120 unit=mmHg
